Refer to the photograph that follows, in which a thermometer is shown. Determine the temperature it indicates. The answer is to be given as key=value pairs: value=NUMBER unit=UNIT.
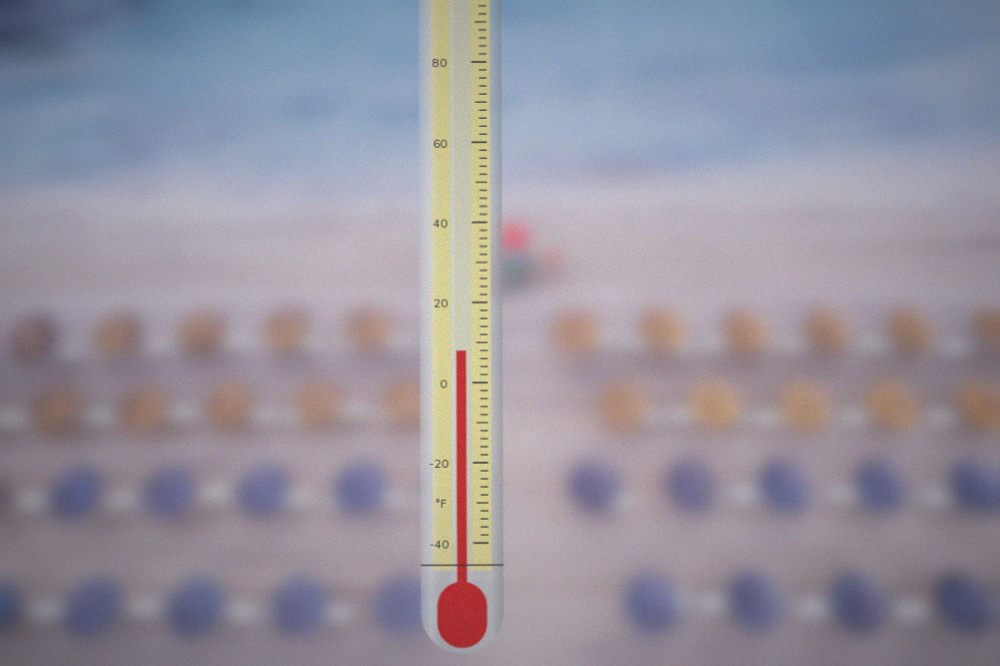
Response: value=8 unit=°F
